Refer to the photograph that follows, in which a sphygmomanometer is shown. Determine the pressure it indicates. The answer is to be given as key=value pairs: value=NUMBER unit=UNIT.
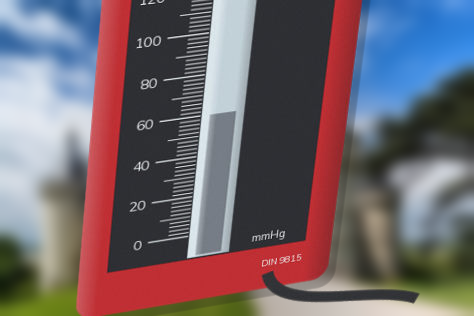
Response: value=60 unit=mmHg
